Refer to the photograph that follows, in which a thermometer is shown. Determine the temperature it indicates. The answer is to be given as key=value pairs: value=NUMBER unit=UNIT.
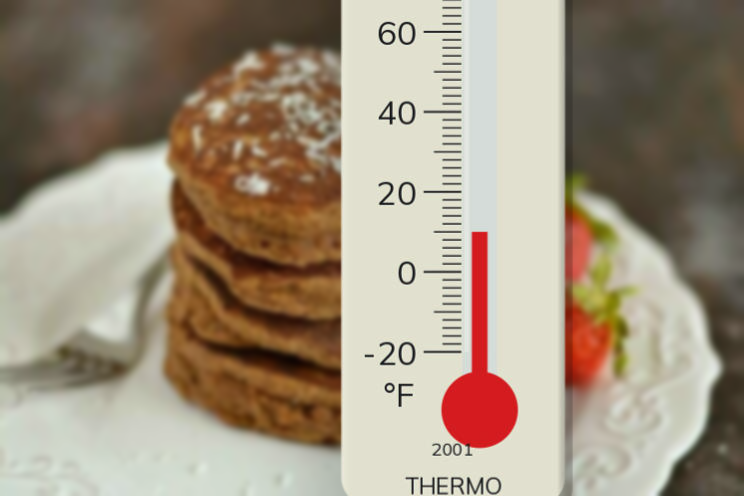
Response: value=10 unit=°F
